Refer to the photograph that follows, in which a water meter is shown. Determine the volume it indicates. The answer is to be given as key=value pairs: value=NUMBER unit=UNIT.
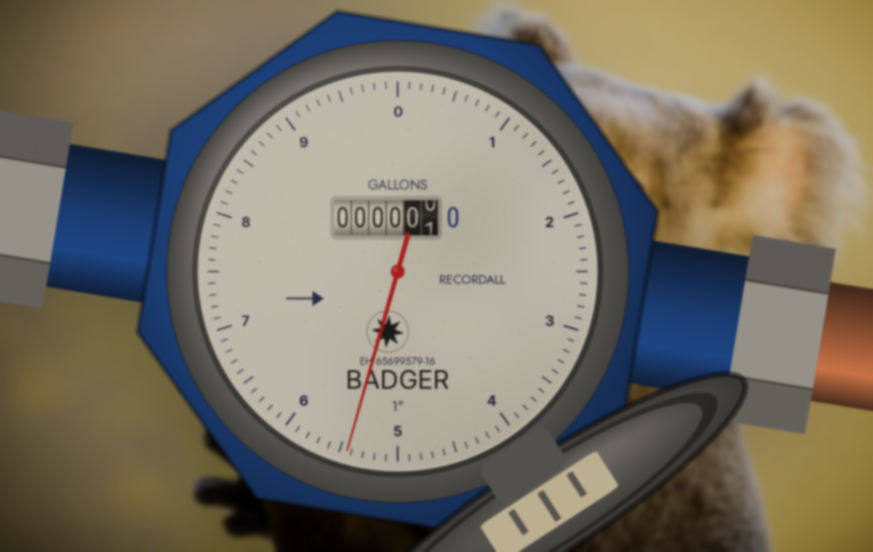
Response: value=5.4 unit=gal
